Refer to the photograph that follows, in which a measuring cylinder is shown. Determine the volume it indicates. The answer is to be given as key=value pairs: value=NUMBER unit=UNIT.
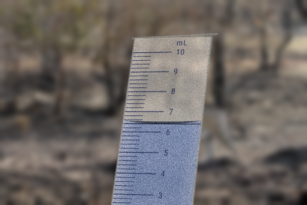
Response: value=6.4 unit=mL
